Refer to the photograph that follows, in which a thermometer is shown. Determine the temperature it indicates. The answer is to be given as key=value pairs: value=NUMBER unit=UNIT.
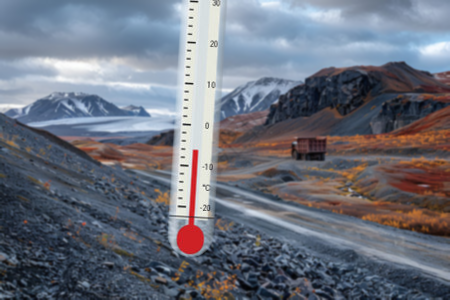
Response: value=-6 unit=°C
